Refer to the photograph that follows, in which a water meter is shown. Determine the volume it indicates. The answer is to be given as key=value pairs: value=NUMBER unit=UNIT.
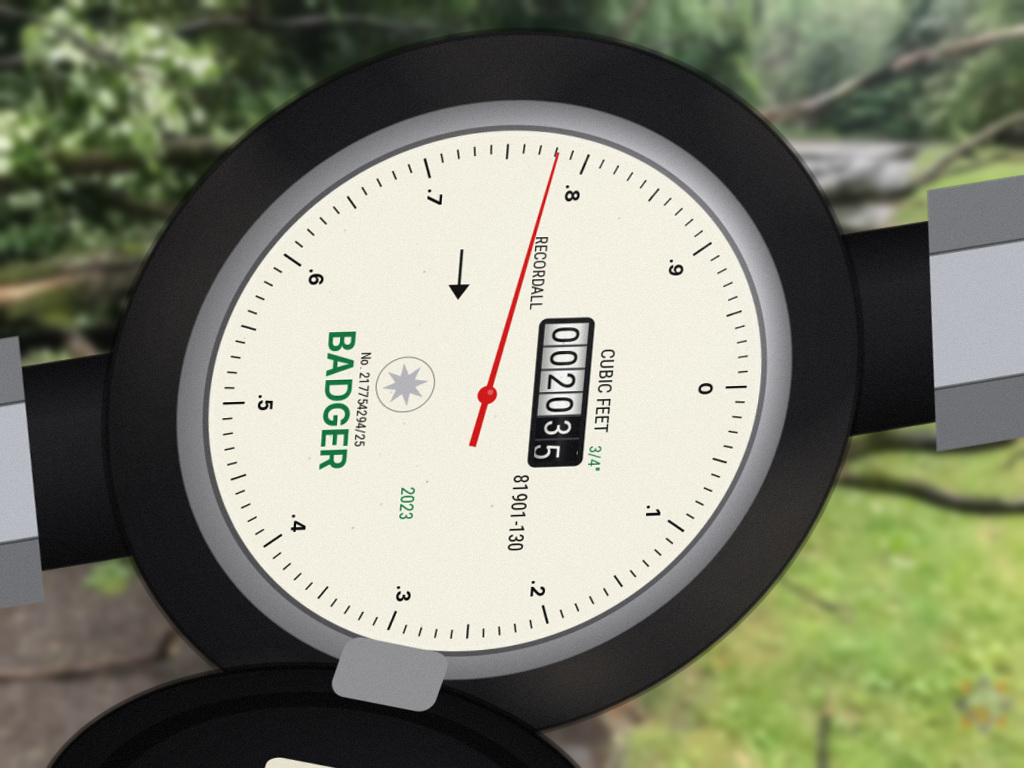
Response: value=2034.78 unit=ft³
